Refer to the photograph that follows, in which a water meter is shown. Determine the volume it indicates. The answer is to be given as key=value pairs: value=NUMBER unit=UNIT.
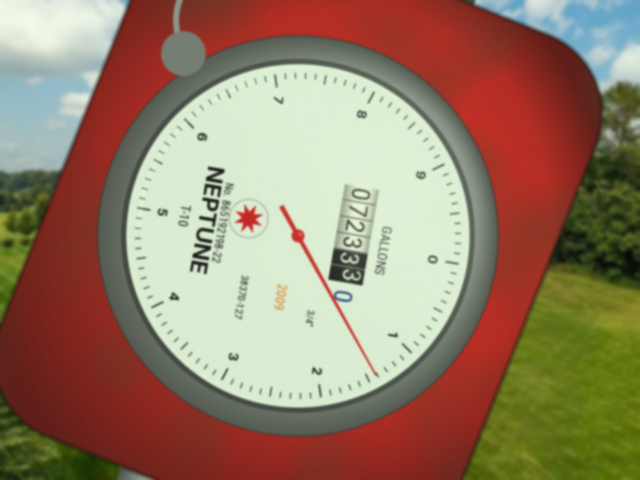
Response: value=723331.4 unit=gal
